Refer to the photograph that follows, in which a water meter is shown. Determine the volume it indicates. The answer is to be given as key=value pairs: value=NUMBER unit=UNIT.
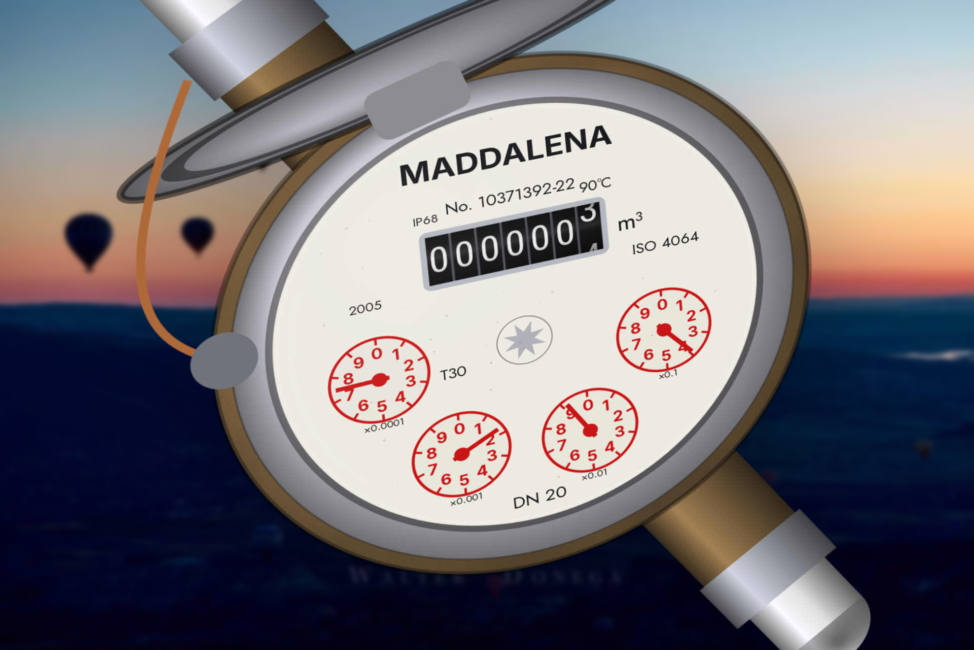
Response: value=3.3917 unit=m³
